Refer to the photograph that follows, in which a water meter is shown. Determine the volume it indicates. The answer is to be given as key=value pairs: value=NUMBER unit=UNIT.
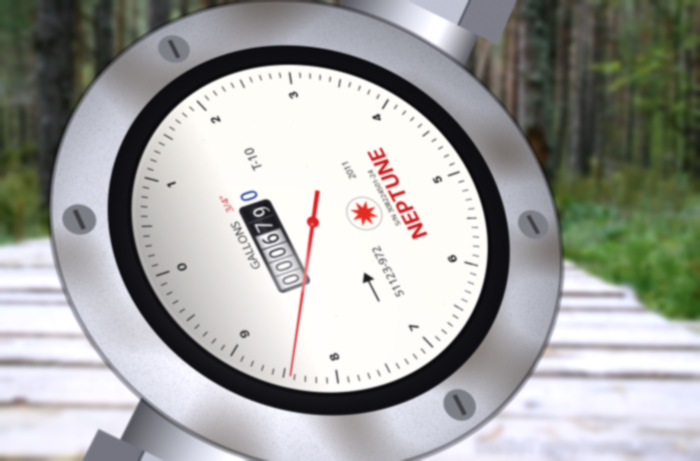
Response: value=6788.4 unit=gal
